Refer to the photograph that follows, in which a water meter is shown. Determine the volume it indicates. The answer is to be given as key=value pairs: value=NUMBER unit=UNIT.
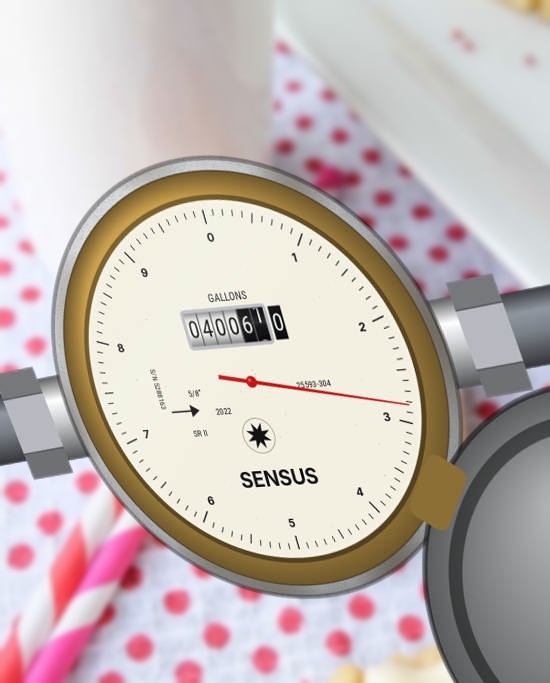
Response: value=400612.8 unit=gal
